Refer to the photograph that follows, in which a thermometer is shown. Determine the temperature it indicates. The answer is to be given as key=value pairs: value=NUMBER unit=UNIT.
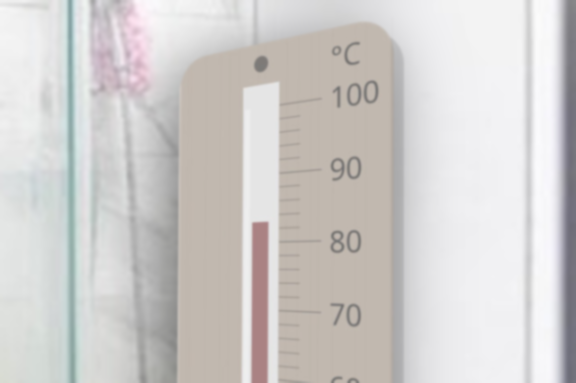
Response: value=83 unit=°C
